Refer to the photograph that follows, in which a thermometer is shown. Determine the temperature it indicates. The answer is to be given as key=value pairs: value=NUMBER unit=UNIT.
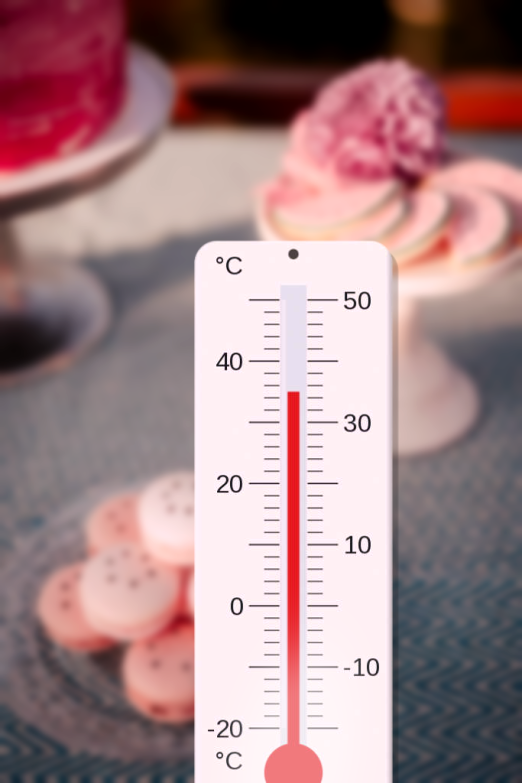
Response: value=35 unit=°C
